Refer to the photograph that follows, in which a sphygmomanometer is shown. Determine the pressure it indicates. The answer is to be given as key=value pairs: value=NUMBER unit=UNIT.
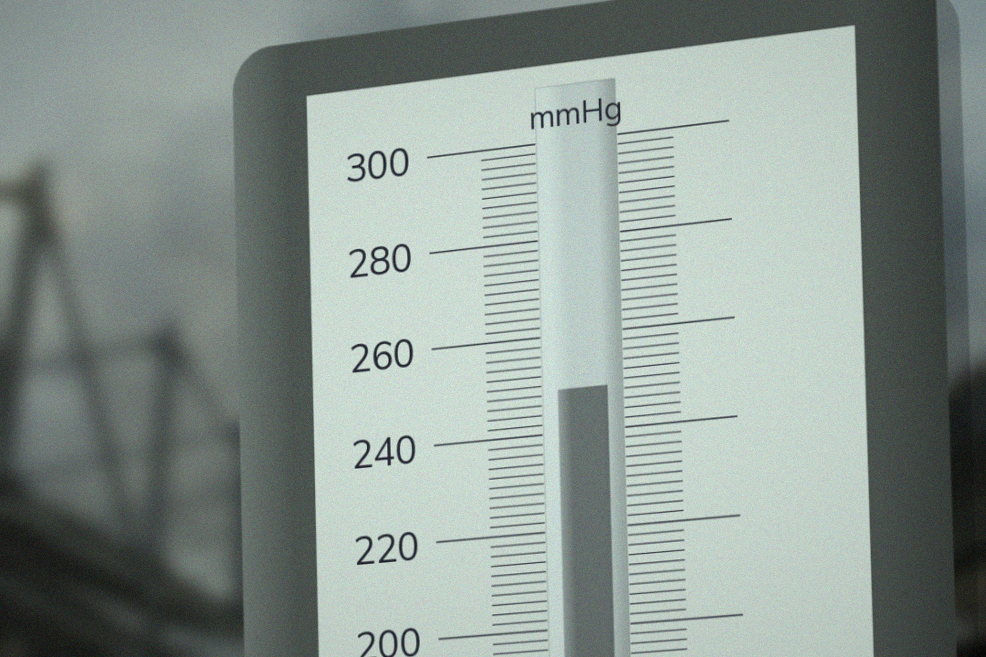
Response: value=249 unit=mmHg
